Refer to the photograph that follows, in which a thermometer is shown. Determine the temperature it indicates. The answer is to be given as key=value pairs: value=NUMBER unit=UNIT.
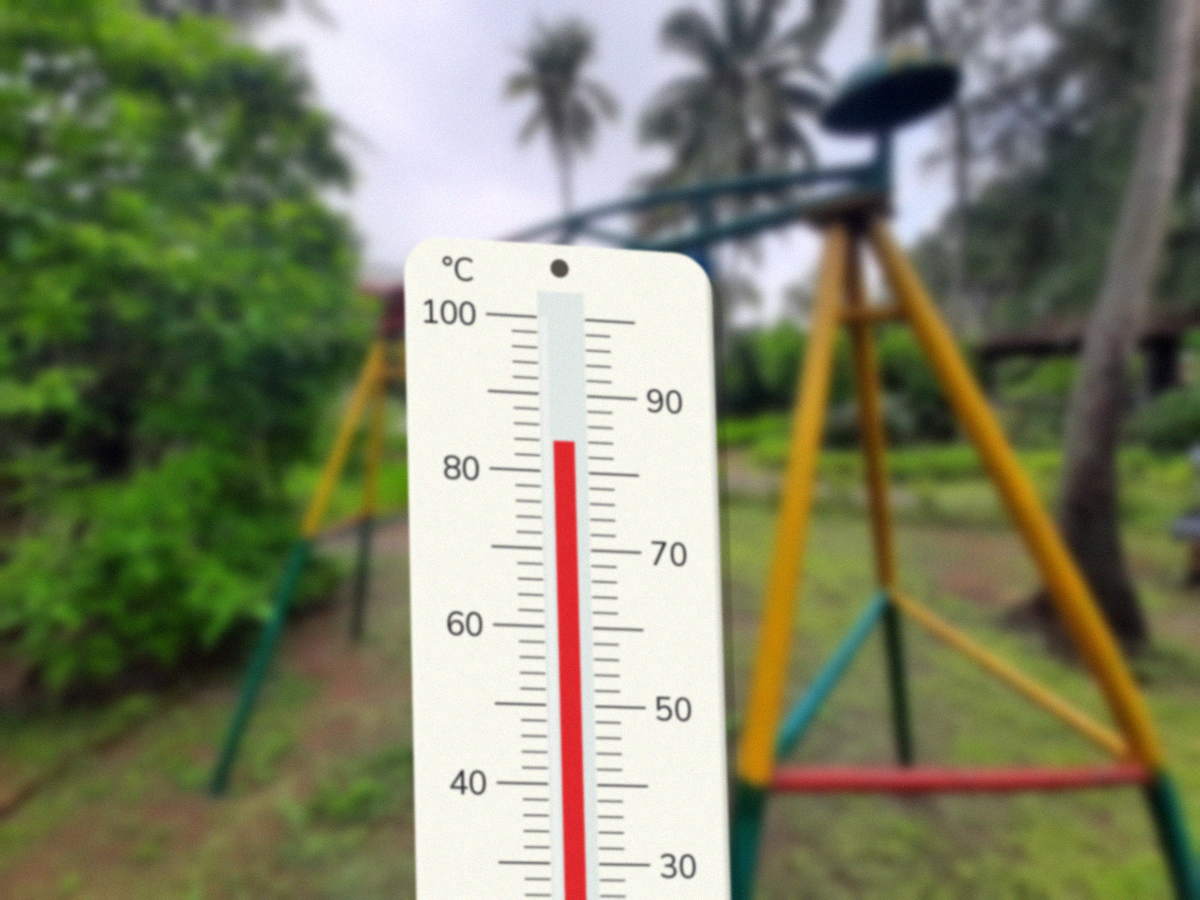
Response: value=84 unit=°C
